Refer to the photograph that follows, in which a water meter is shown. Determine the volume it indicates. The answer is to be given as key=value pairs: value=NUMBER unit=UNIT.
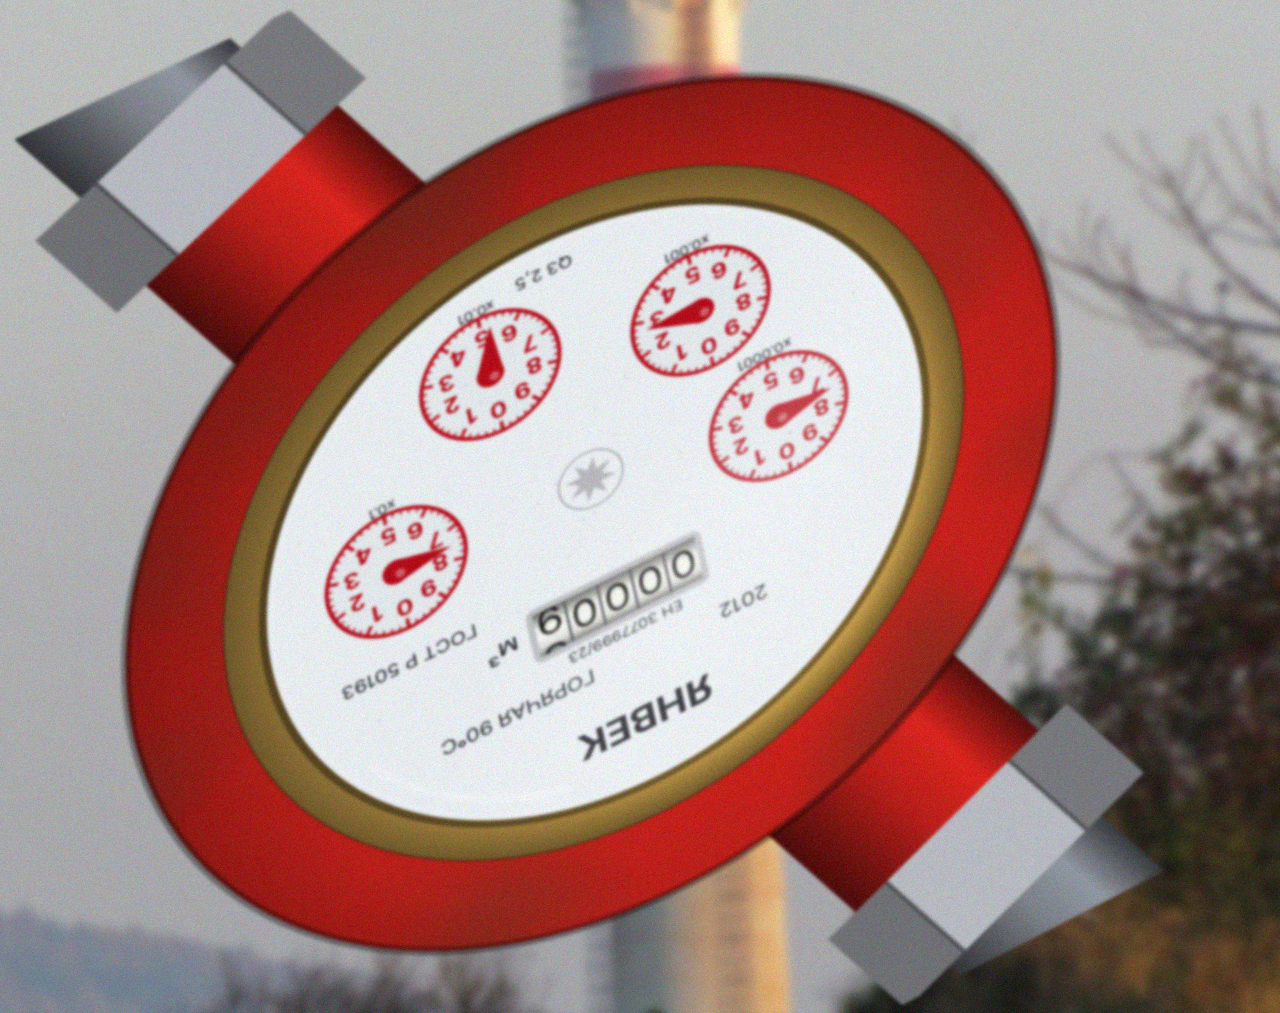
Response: value=8.7527 unit=m³
